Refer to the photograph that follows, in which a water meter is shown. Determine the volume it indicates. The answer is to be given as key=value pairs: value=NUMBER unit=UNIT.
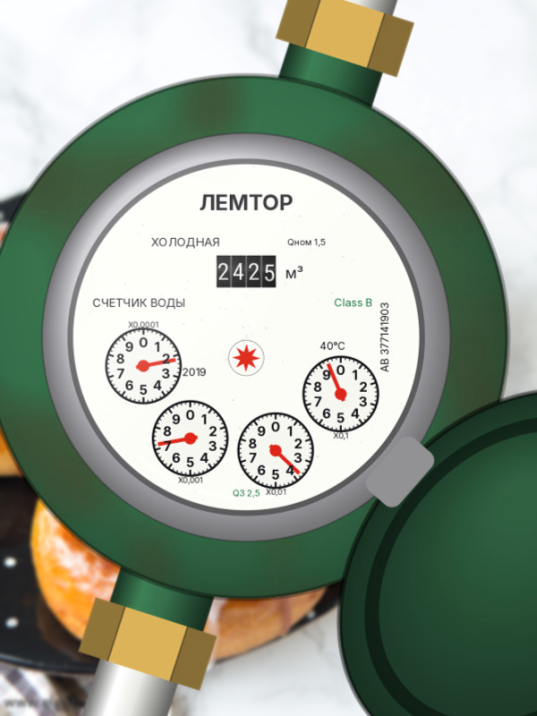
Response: value=2424.9372 unit=m³
